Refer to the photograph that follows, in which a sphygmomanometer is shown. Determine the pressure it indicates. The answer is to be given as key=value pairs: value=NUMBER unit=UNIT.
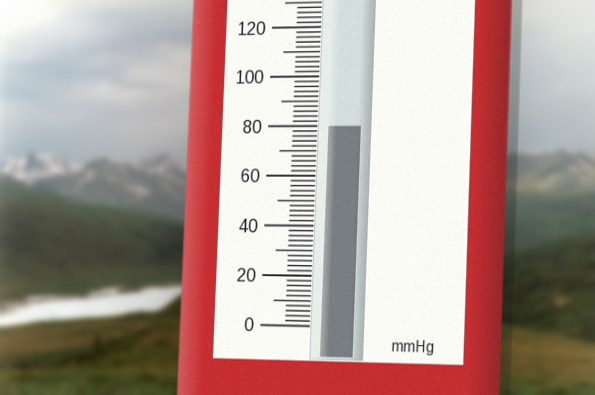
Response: value=80 unit=mmHg
